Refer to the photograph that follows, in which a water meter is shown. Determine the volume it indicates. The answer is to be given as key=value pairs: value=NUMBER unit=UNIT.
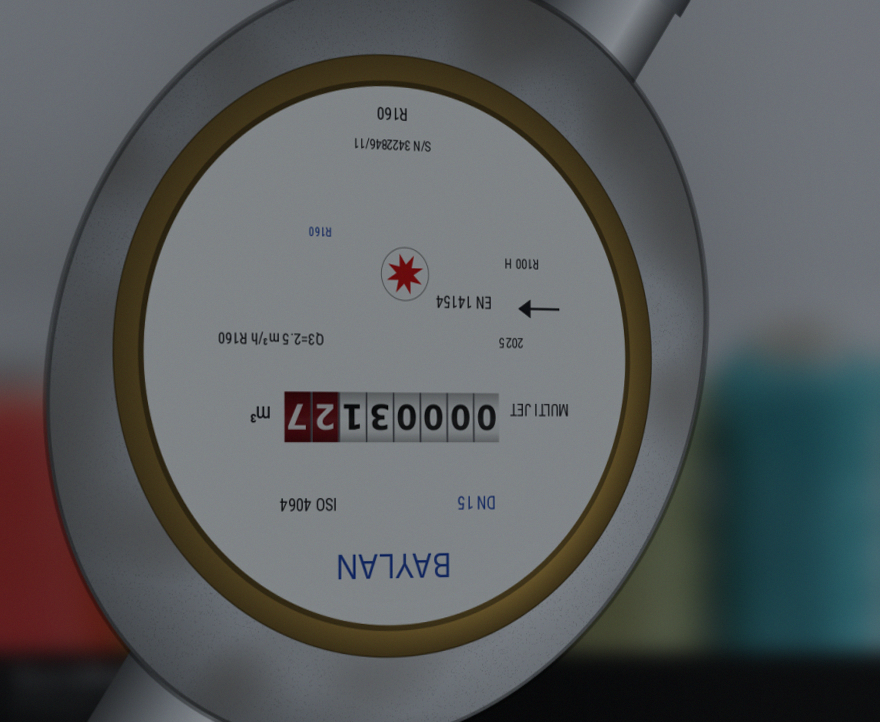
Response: value=31.27 unit=m³
